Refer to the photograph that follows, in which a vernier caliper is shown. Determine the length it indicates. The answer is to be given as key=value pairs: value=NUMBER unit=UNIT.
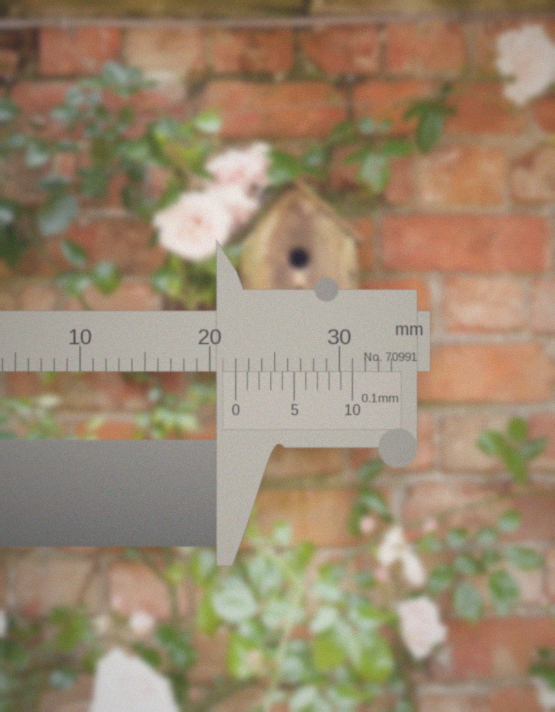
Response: value=22.0 unit=mm
